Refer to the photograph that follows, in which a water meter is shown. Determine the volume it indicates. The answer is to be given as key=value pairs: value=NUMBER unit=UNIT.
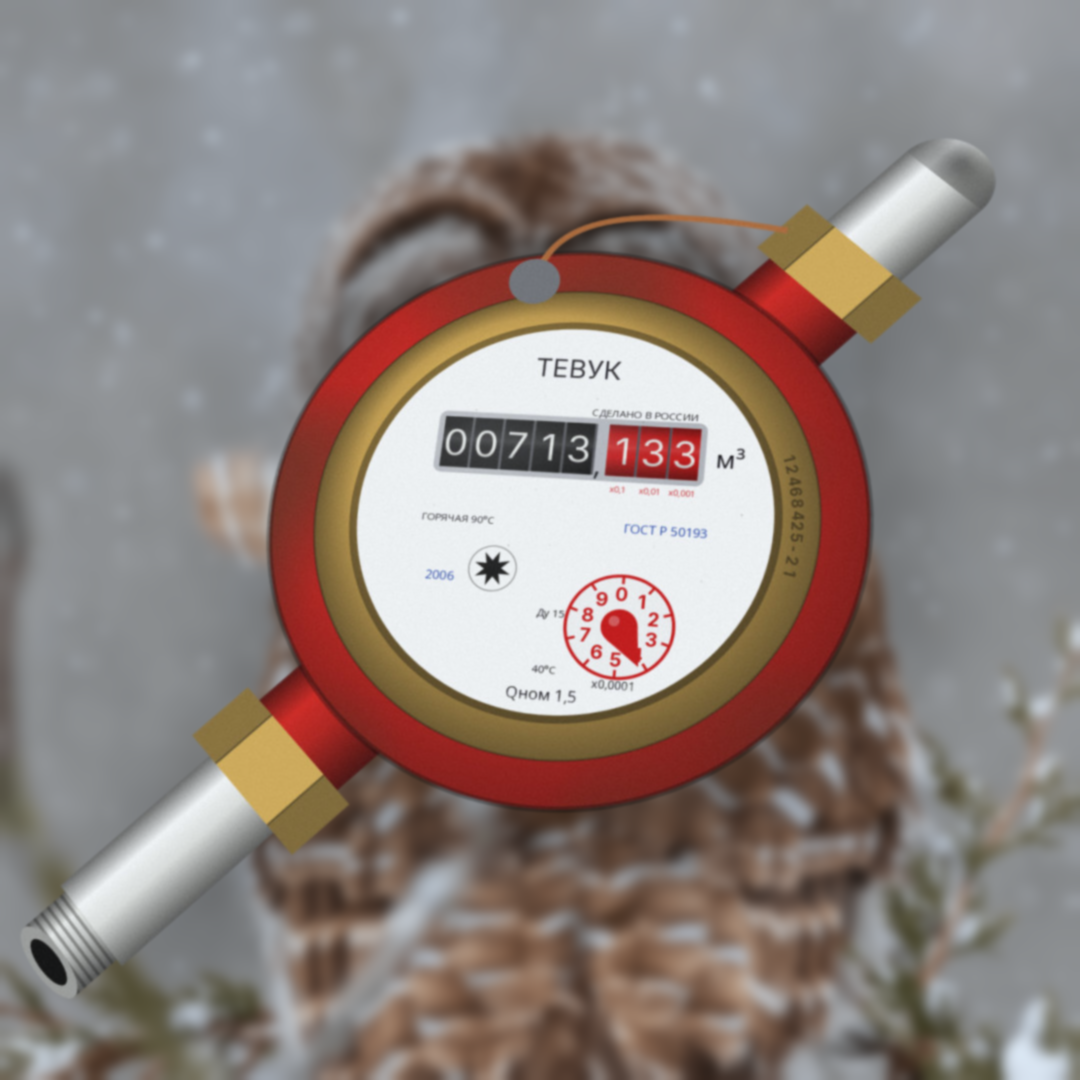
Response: value=713.1334 unit=m³
